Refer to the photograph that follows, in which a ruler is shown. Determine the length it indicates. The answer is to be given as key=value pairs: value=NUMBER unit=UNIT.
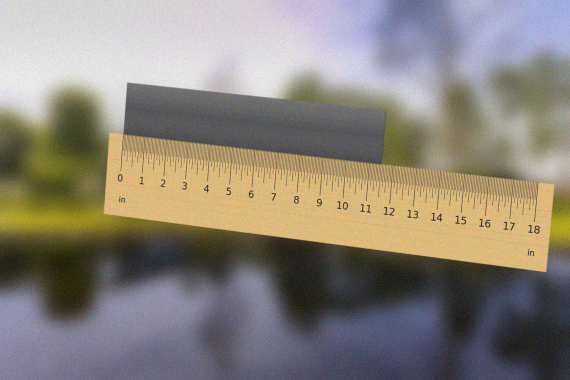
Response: value=11.5 unit=in
